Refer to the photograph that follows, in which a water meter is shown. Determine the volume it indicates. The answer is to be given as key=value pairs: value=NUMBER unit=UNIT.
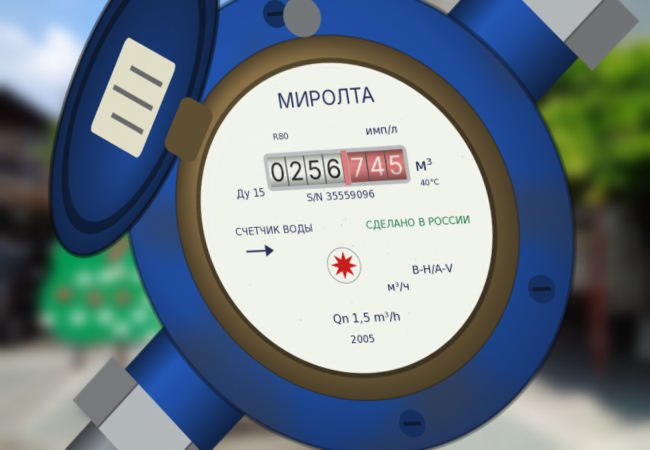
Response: value=256.745 unit=m³
